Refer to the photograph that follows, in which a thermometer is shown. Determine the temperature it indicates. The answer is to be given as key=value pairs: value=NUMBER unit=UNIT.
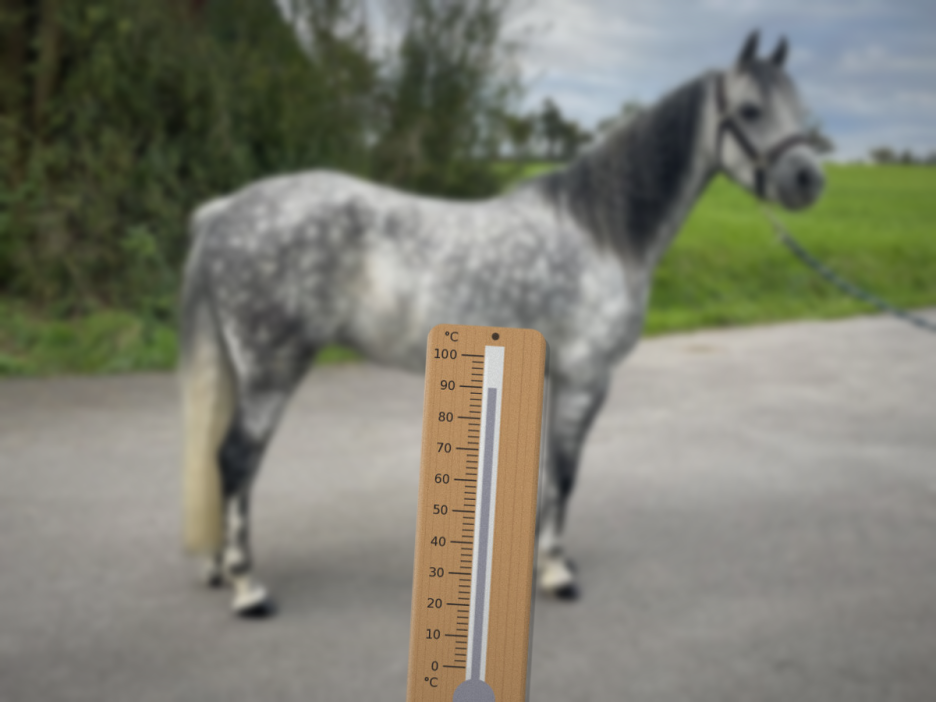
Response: value=90 unit=°C
